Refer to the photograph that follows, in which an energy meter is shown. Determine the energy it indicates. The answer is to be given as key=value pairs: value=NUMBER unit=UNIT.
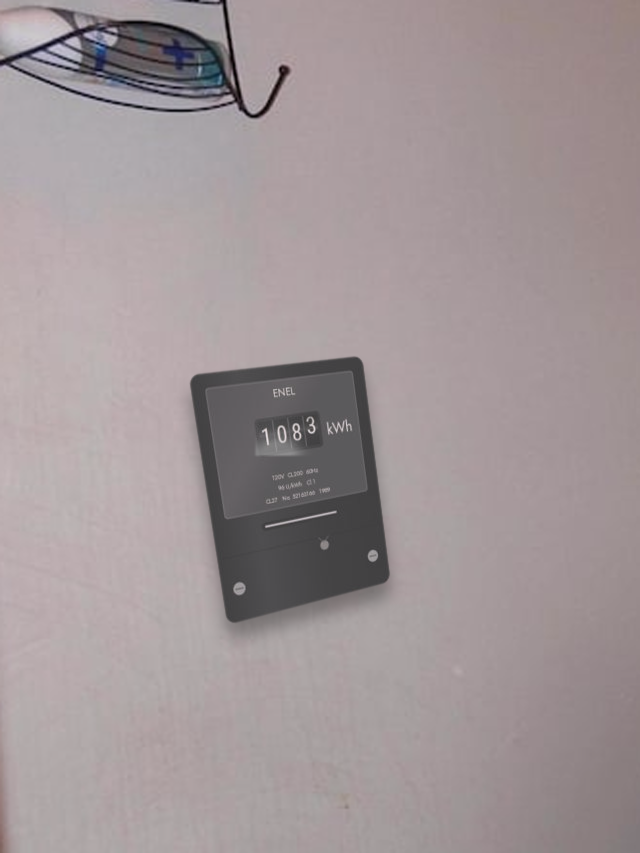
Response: value=1083 unit=kWh
